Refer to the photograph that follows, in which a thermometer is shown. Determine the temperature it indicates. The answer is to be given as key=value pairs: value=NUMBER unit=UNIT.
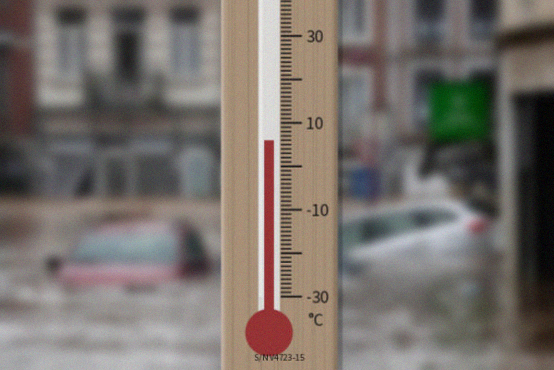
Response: value=6 unit=°C
